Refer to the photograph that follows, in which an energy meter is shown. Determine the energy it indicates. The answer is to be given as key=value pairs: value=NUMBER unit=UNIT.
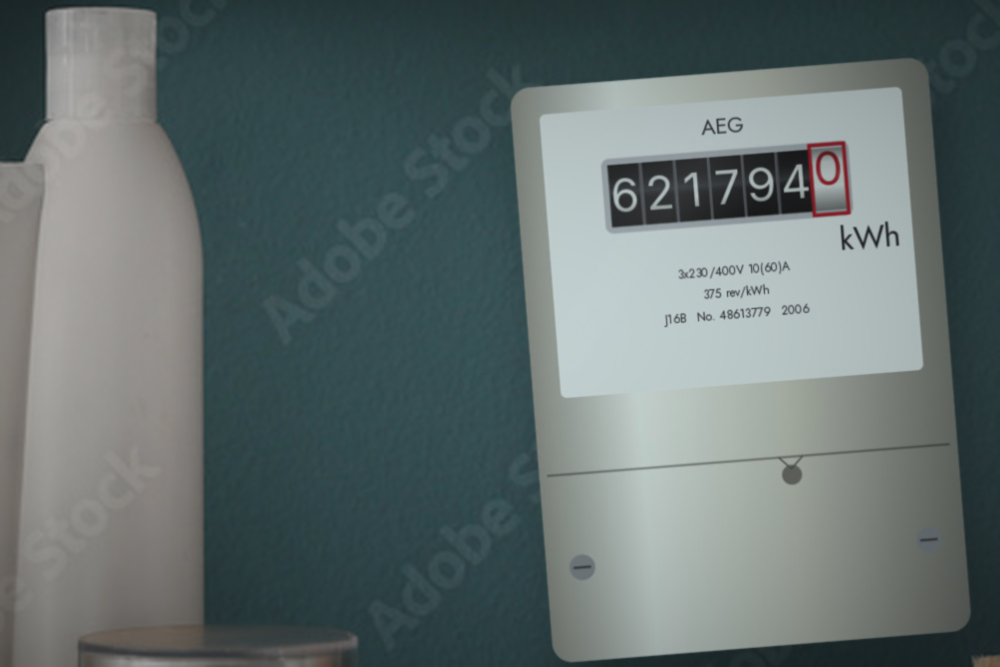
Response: value=621794.0 unit=kWh
